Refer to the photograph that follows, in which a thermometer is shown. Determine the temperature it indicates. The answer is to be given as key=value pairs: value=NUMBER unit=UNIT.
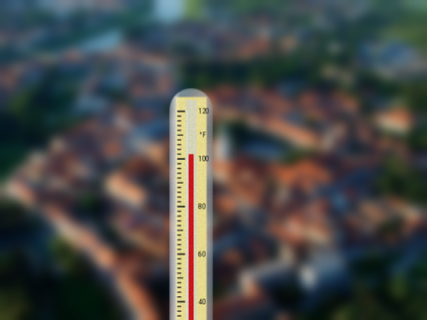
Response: value=102 unit=°F
